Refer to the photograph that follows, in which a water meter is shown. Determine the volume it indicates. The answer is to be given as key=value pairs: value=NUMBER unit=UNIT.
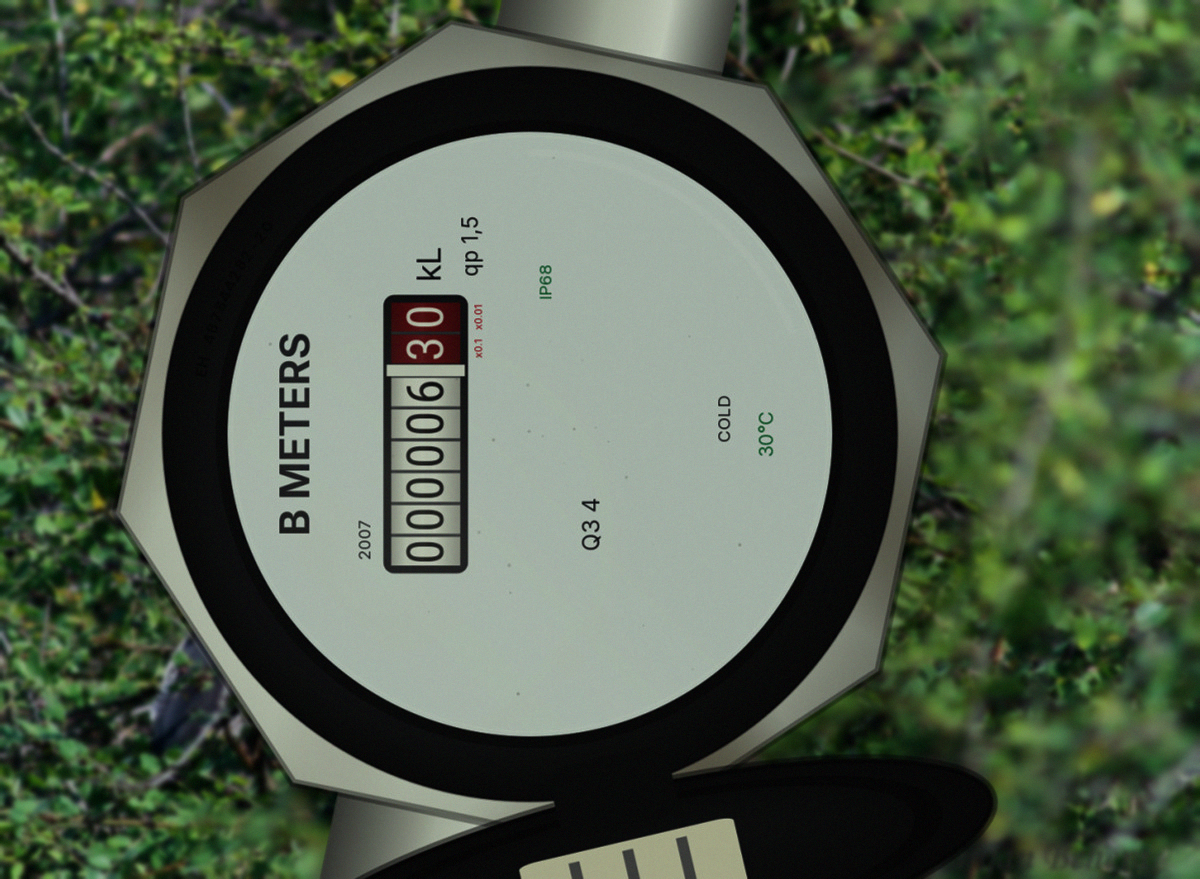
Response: value=6.30 unit=kL
